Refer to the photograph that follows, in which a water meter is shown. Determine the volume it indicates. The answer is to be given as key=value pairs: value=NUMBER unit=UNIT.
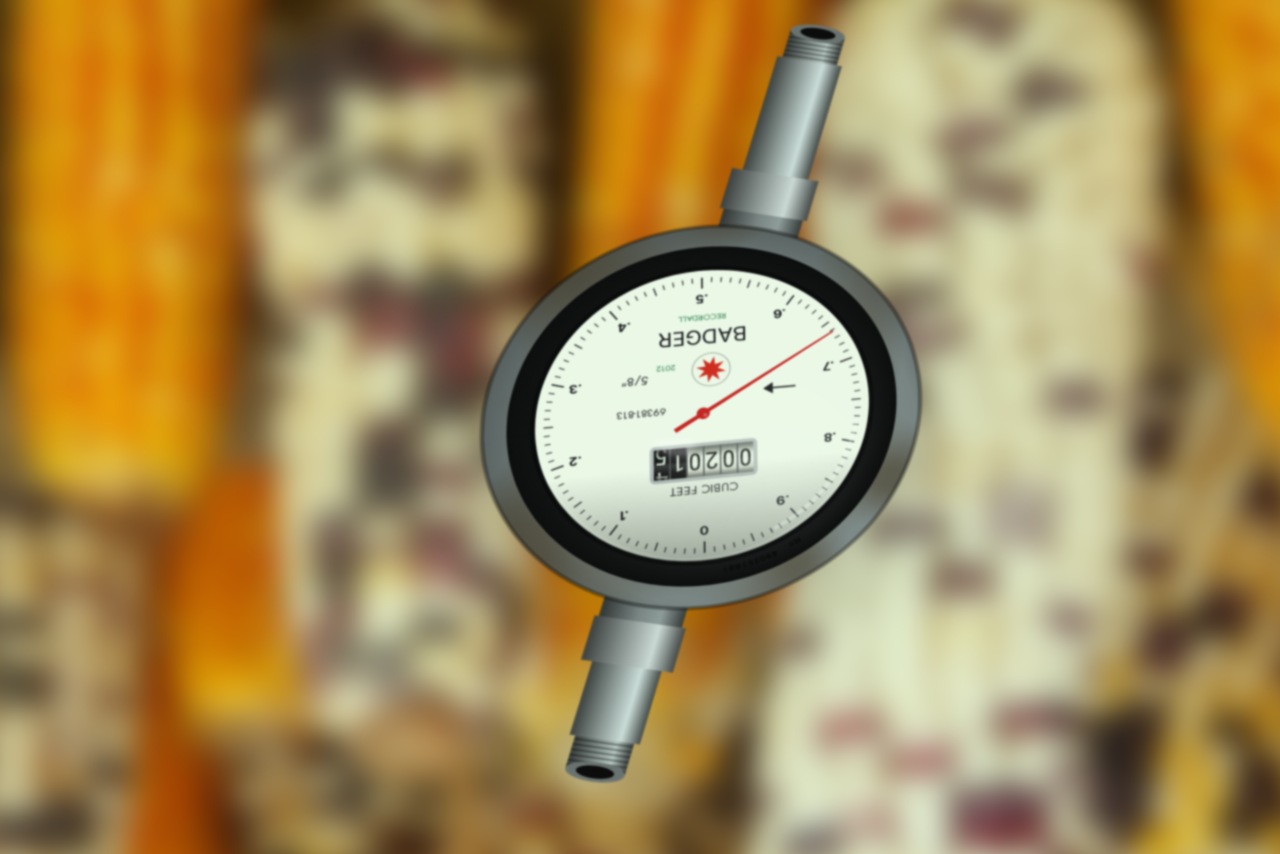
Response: value=2014.66 unit=ft³
